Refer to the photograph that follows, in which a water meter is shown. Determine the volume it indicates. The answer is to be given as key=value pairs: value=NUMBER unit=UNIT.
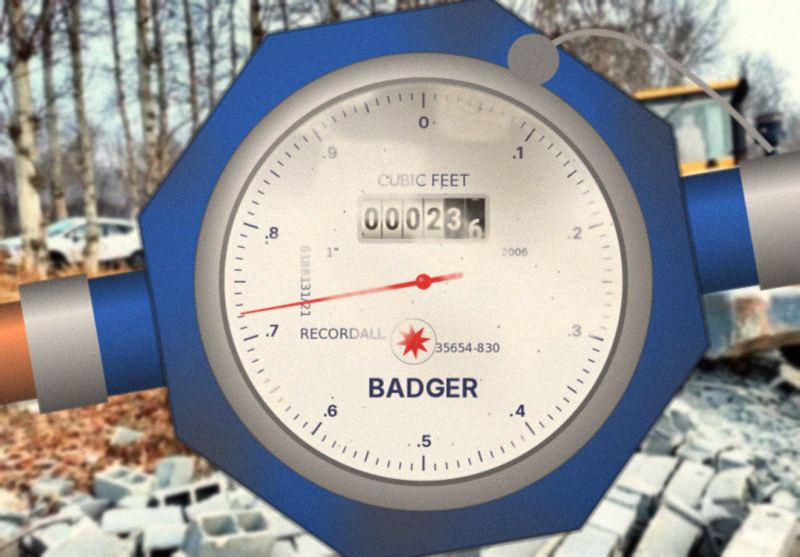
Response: value=235.72 unit=ft³
